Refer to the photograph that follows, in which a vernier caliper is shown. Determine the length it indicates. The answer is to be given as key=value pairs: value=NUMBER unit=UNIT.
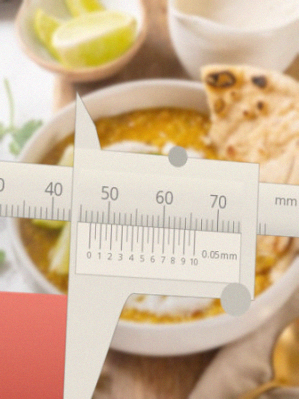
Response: value=46.8 unit=mm
